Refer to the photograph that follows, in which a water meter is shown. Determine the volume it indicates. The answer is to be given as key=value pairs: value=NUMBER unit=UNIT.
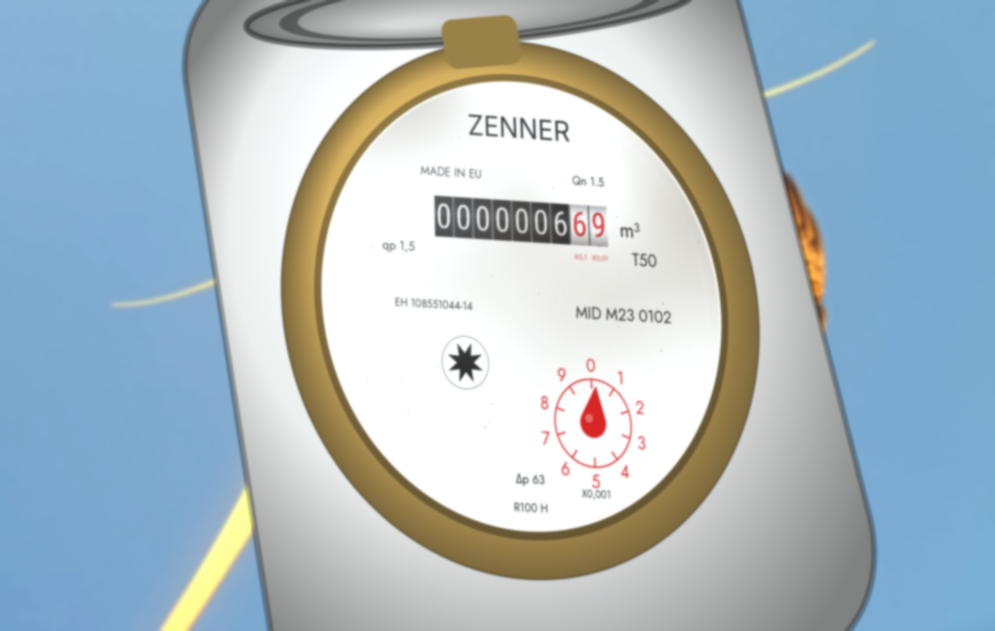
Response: value=6.690 unit=m³
